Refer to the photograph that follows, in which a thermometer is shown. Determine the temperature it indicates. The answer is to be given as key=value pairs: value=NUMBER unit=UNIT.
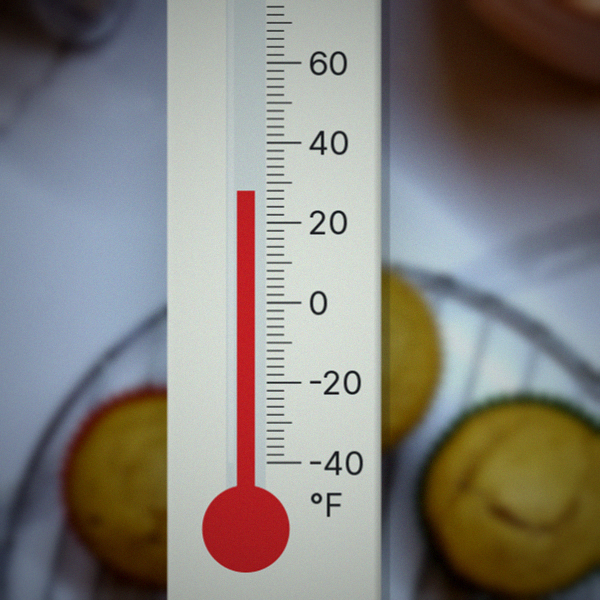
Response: value=28 unit=°F
